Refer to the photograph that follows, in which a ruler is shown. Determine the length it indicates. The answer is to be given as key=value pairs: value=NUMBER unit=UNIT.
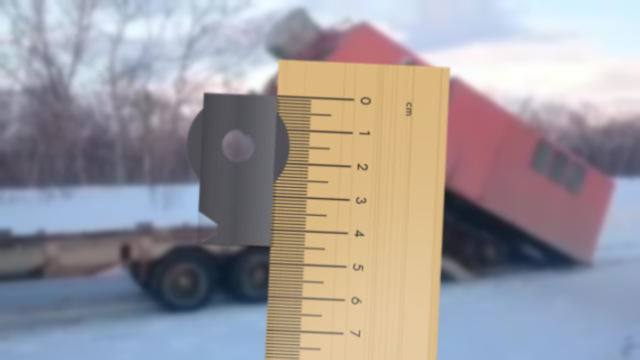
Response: value=4.5 unit=cm
